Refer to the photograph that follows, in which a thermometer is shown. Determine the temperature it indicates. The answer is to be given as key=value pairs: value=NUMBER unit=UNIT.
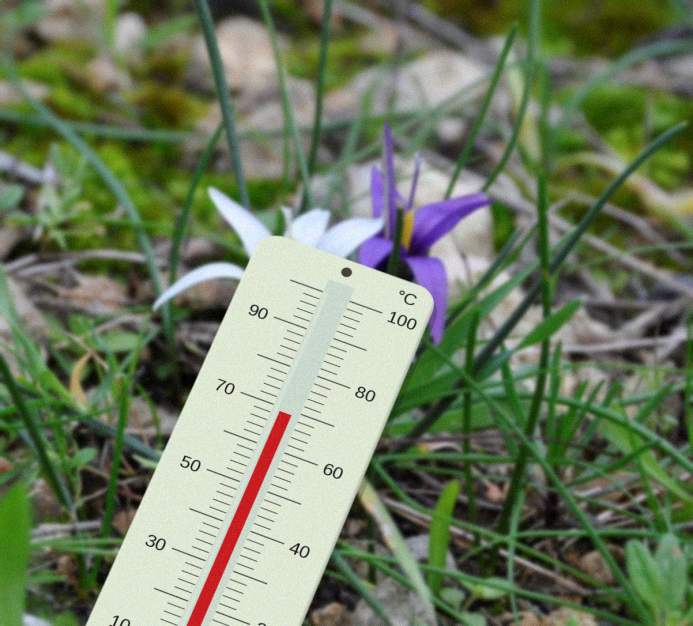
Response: value=69 unit=°C
